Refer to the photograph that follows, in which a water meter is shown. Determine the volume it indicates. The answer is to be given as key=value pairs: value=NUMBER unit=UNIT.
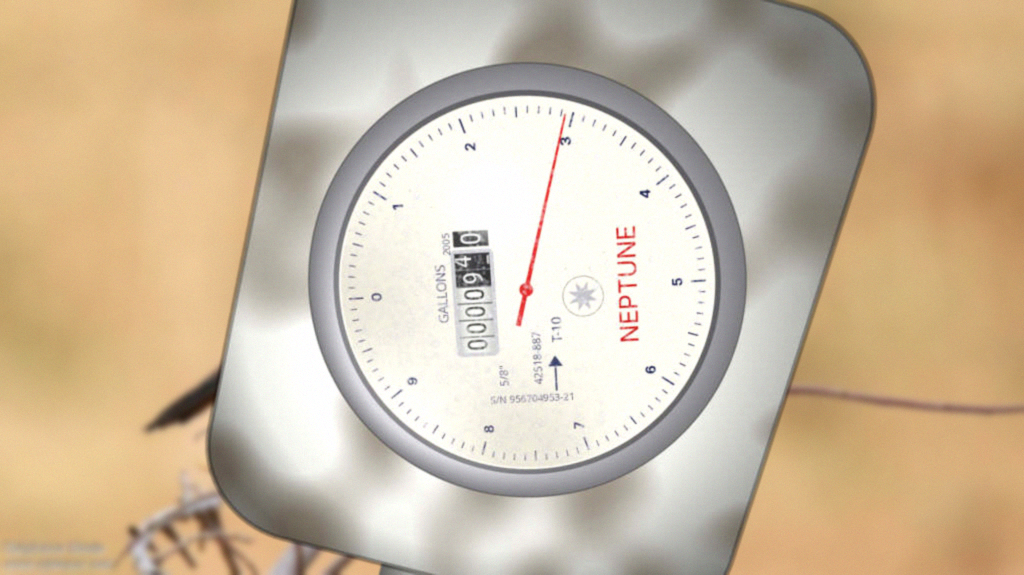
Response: value=942.9 unit=gal
